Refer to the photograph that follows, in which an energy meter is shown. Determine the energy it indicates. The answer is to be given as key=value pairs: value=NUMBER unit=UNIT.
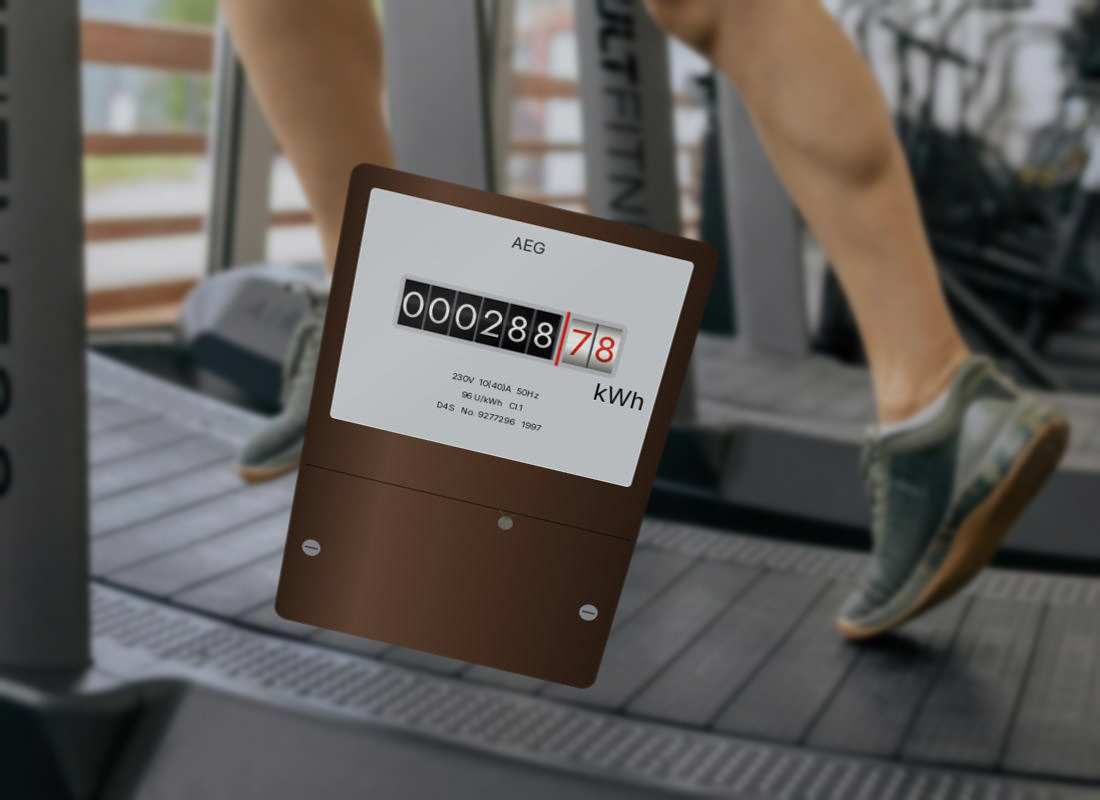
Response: value=288.78 unit=kWh
